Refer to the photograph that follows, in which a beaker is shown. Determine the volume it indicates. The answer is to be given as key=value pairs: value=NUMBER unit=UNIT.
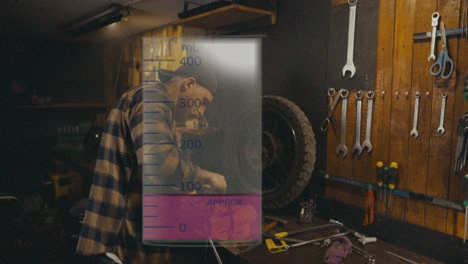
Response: value=75 unit=mL
